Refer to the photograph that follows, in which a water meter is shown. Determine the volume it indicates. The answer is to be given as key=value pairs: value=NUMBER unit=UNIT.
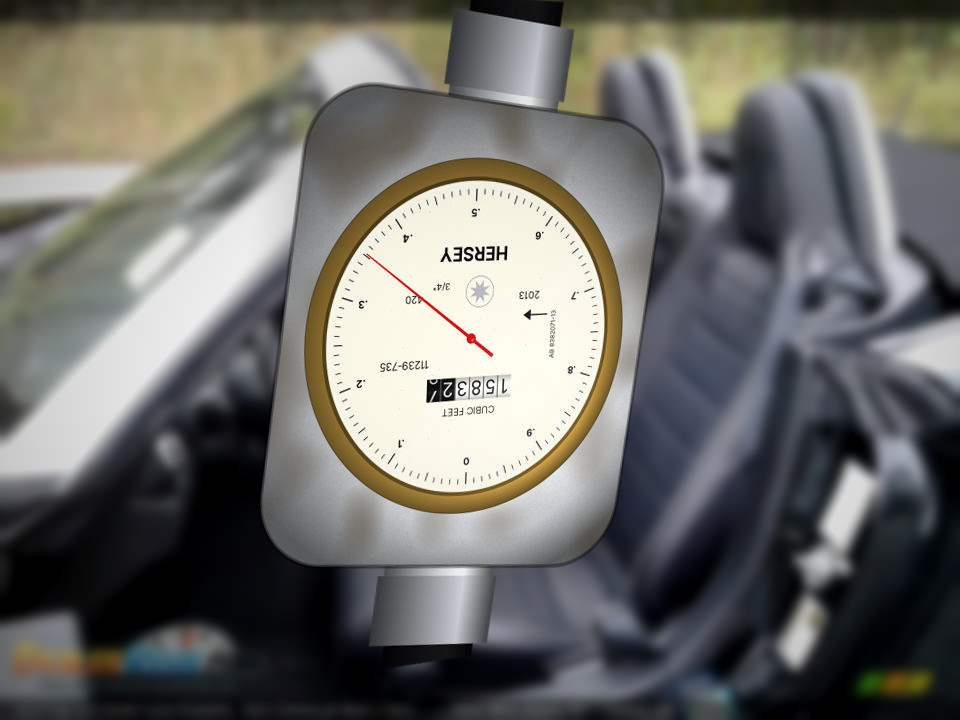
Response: value=158327.35 unit=ft³
